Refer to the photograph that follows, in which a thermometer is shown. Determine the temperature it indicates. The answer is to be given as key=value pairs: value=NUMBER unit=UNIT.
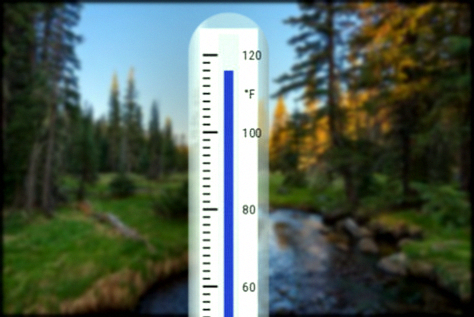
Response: value=116 unit=°F
